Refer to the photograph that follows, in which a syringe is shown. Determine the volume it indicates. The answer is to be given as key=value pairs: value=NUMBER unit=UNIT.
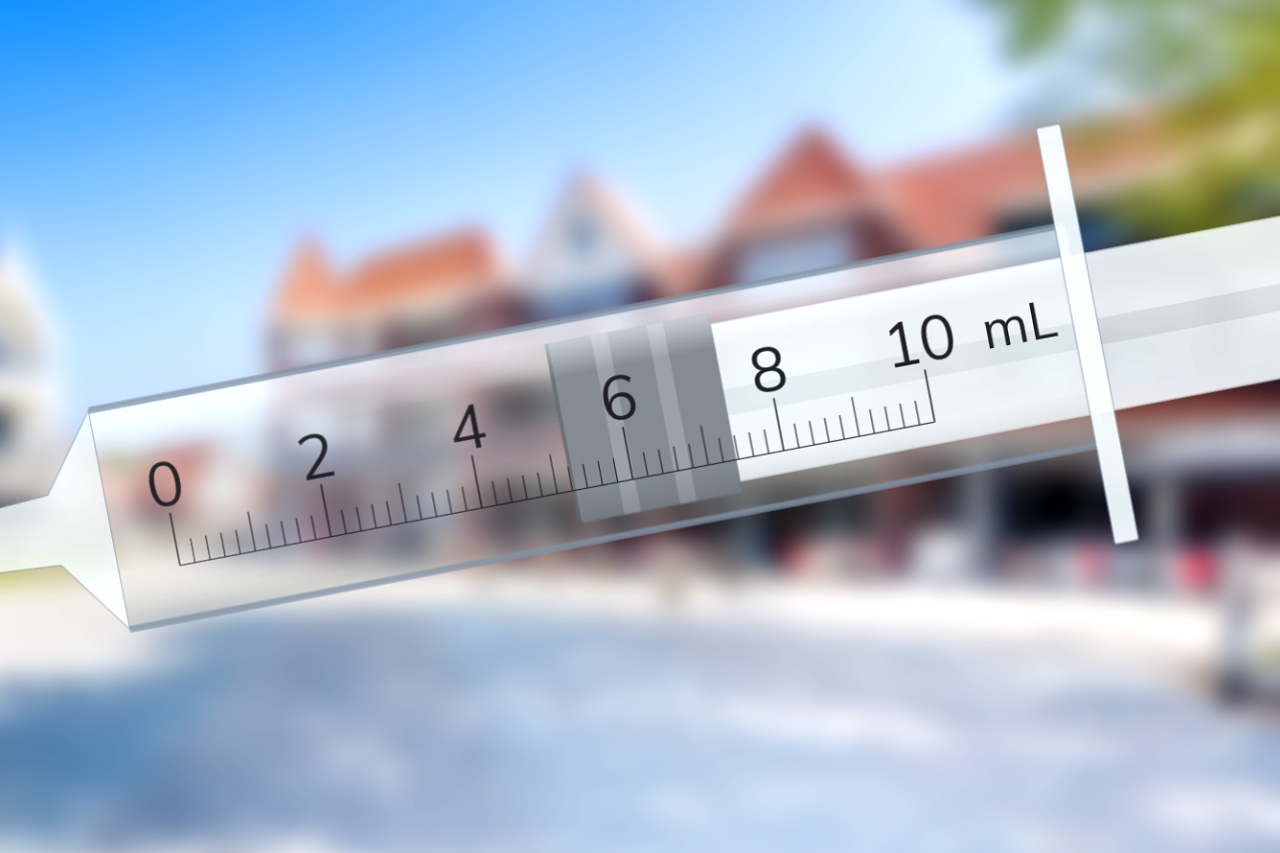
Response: value=5.2 unit=mL
